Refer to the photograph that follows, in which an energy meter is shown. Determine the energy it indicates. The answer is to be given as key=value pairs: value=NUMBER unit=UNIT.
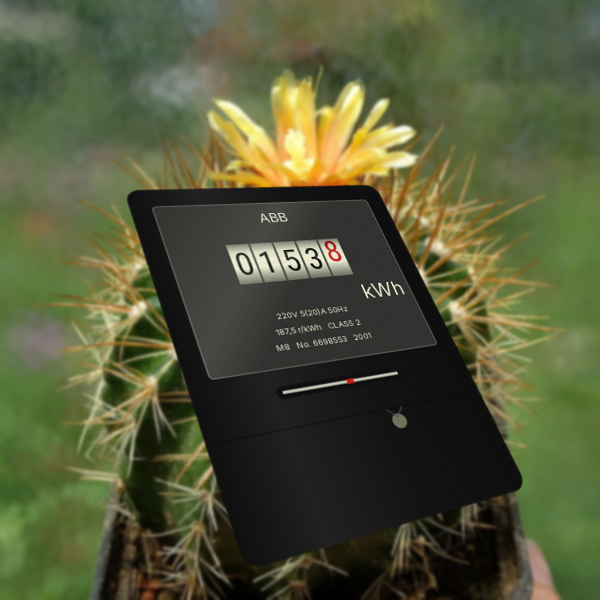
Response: value=153.8 unit=kWh
